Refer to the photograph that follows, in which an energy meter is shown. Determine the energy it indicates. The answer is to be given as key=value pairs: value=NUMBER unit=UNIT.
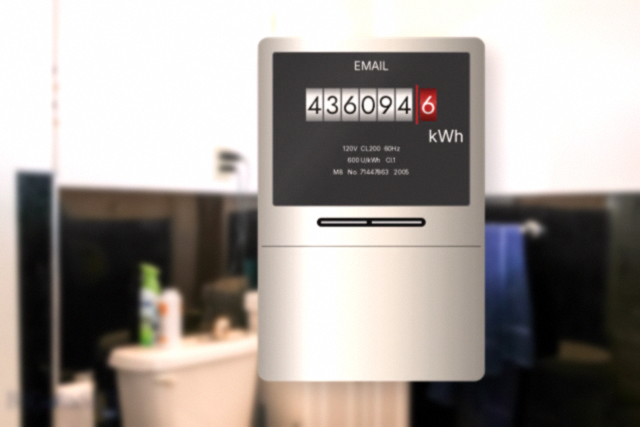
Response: value=436094.6 unit=kWh
